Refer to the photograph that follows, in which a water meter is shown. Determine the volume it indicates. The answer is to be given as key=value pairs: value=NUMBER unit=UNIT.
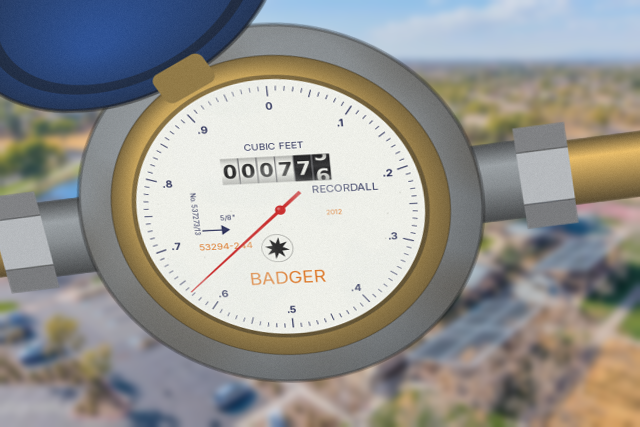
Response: value=775.63 unit=ft³
